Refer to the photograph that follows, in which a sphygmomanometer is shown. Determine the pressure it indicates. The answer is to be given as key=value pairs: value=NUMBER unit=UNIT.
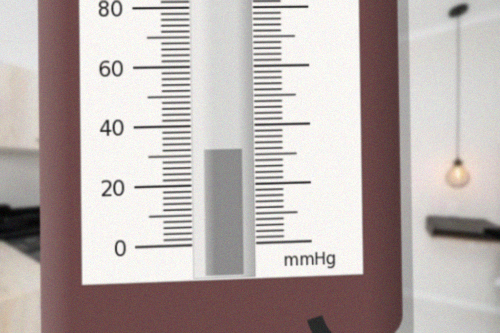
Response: value=32 unit=mmHg
